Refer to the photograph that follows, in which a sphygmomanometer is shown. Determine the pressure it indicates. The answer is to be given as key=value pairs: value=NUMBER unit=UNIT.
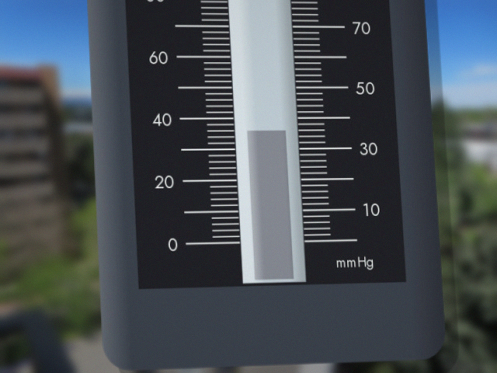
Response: value=36 unit=mmHg
